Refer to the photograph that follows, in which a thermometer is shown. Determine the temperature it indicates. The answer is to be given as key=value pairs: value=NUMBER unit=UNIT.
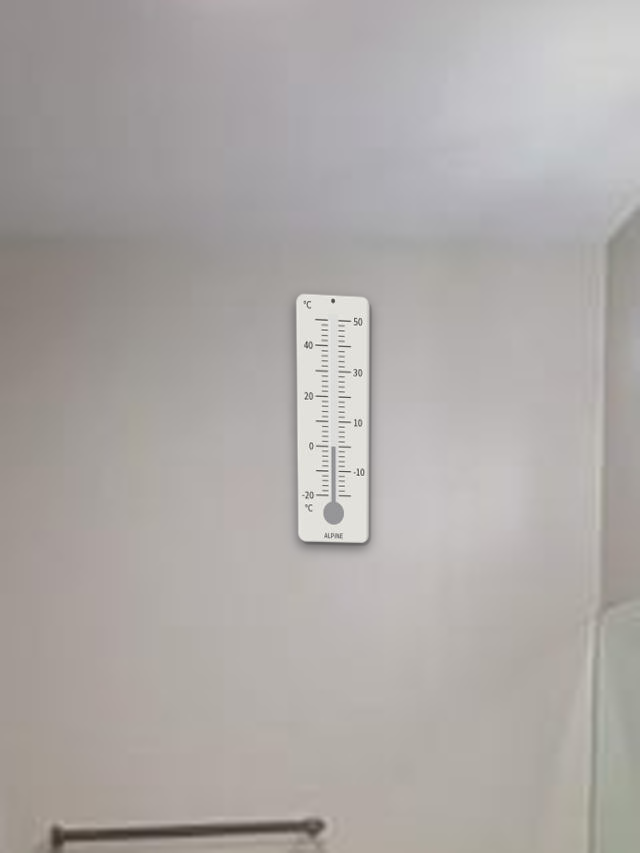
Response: value=0 unit=°C
